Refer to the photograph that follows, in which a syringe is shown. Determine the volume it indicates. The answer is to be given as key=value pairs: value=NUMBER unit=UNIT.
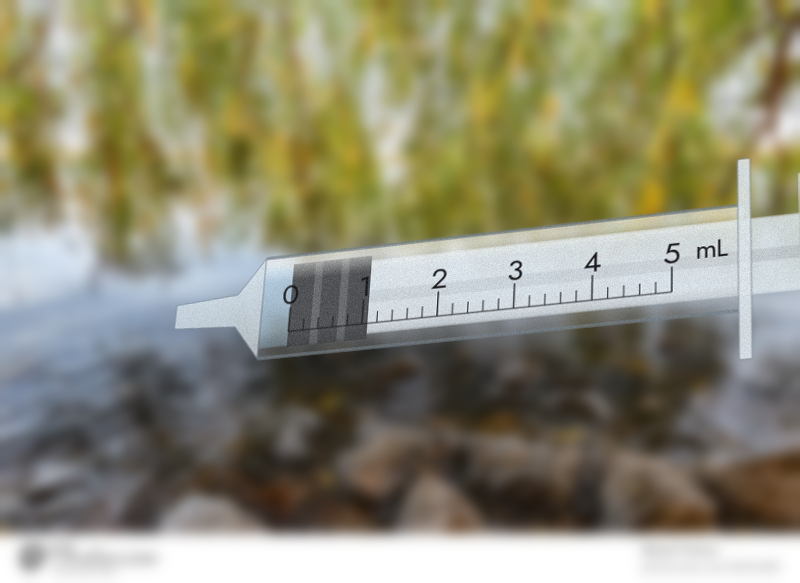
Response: value=0 unit=mL
